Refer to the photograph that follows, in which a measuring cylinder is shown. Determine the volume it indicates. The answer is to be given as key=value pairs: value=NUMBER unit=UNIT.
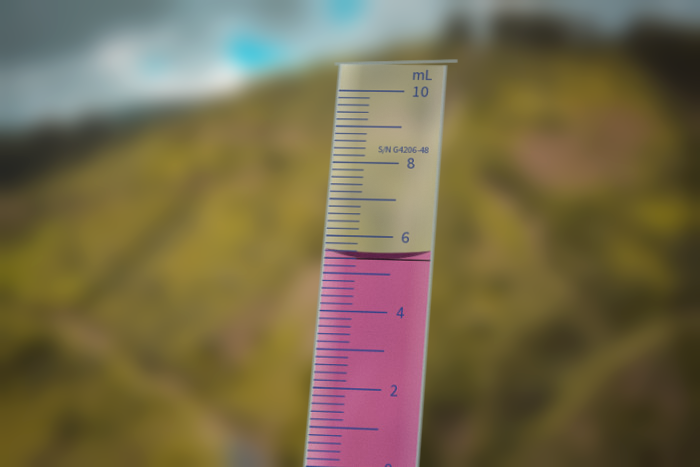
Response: value=5.4 unit=mL
